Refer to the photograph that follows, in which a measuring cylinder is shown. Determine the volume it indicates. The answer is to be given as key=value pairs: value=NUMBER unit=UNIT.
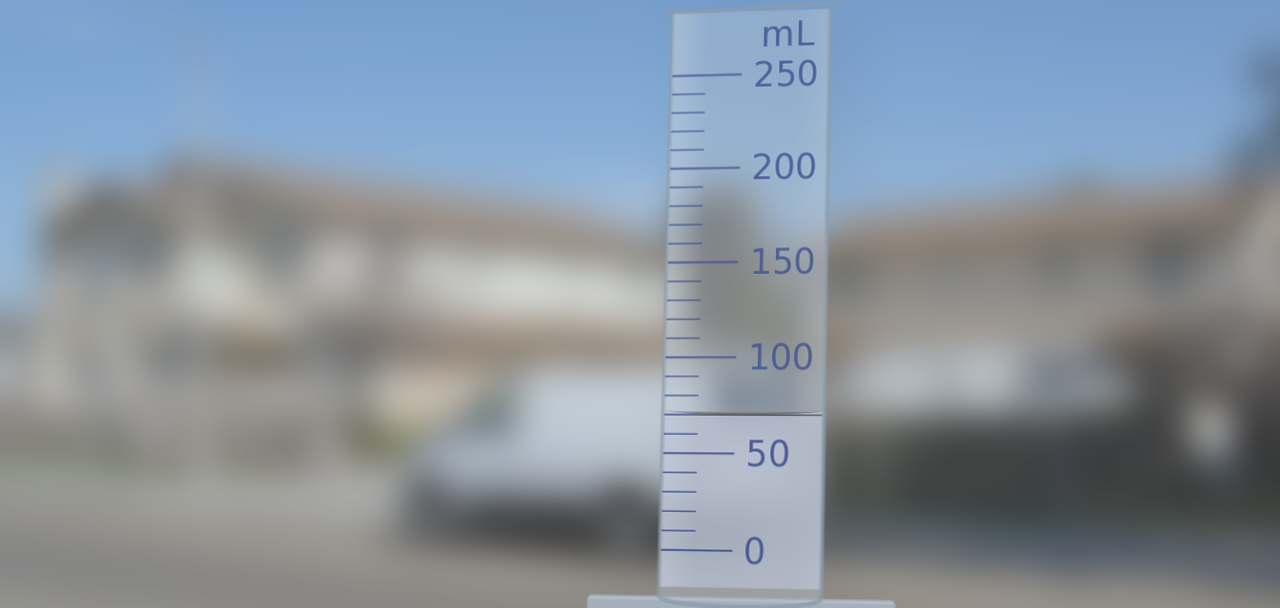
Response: value=70 unit=mL
